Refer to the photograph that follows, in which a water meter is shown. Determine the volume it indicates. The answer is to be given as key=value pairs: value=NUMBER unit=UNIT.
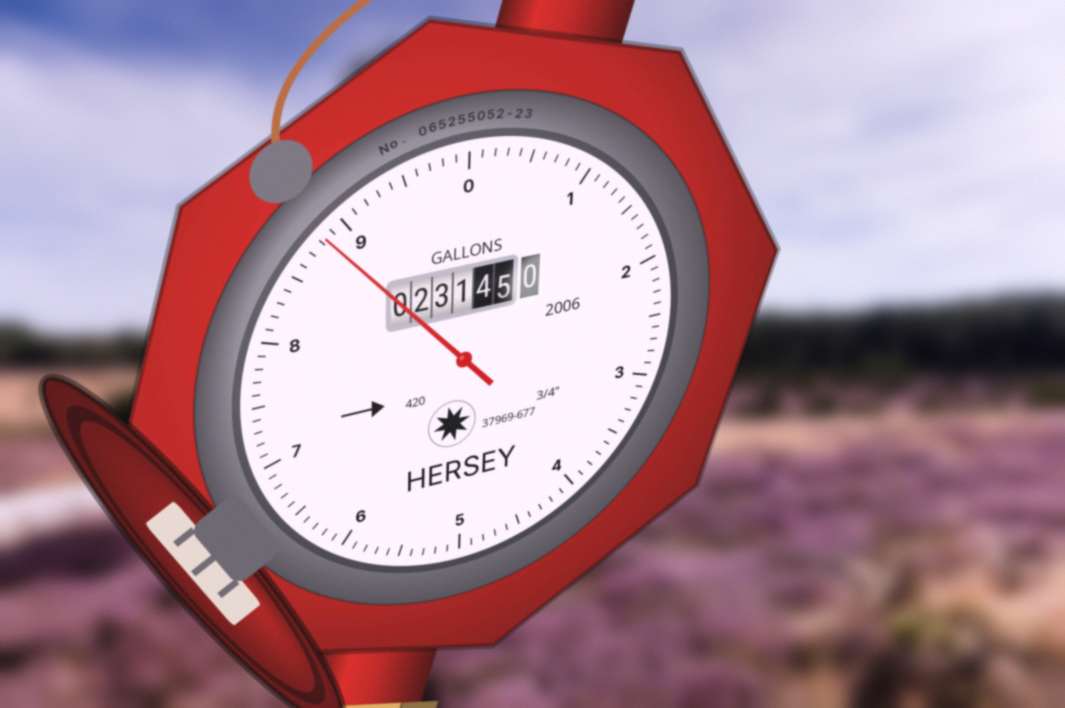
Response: value=231448.8 unit=gal
